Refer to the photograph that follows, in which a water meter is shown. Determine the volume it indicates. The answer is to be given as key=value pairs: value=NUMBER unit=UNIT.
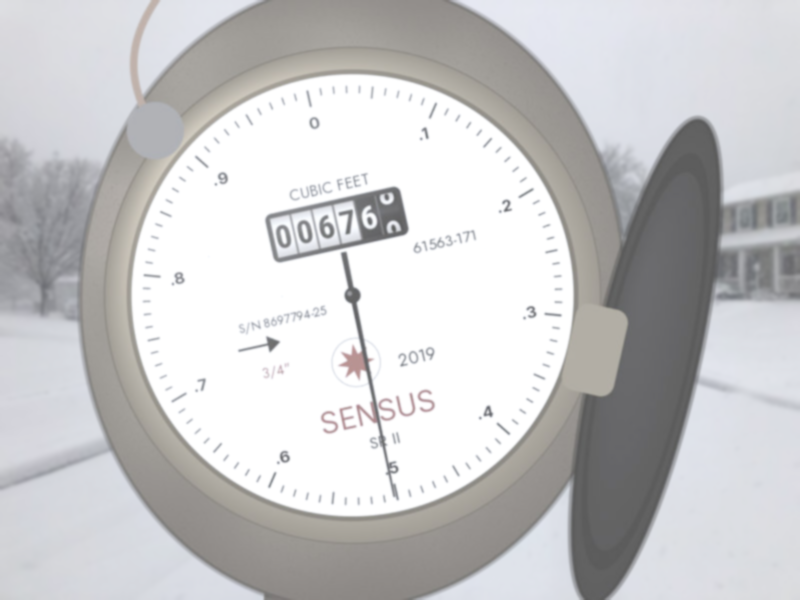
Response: value=6768.50 unit=ft³
